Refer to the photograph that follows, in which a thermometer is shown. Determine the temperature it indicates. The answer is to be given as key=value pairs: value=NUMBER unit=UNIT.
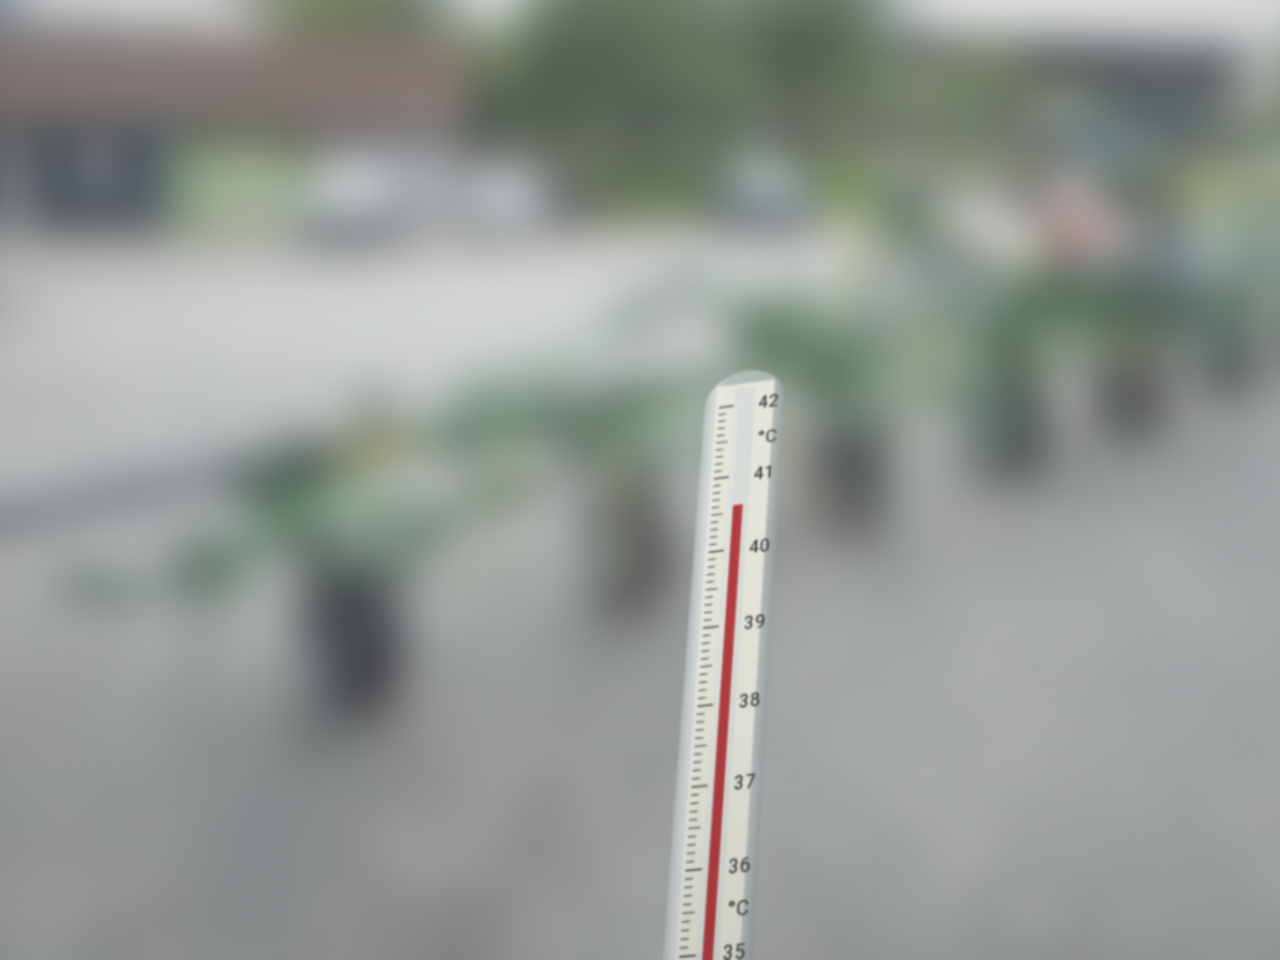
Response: value=40.6 unit=°C
